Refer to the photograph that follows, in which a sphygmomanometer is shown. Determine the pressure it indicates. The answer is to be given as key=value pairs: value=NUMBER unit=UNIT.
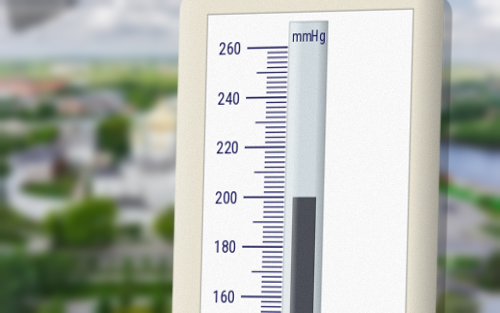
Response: value=200 unit=mmHg
